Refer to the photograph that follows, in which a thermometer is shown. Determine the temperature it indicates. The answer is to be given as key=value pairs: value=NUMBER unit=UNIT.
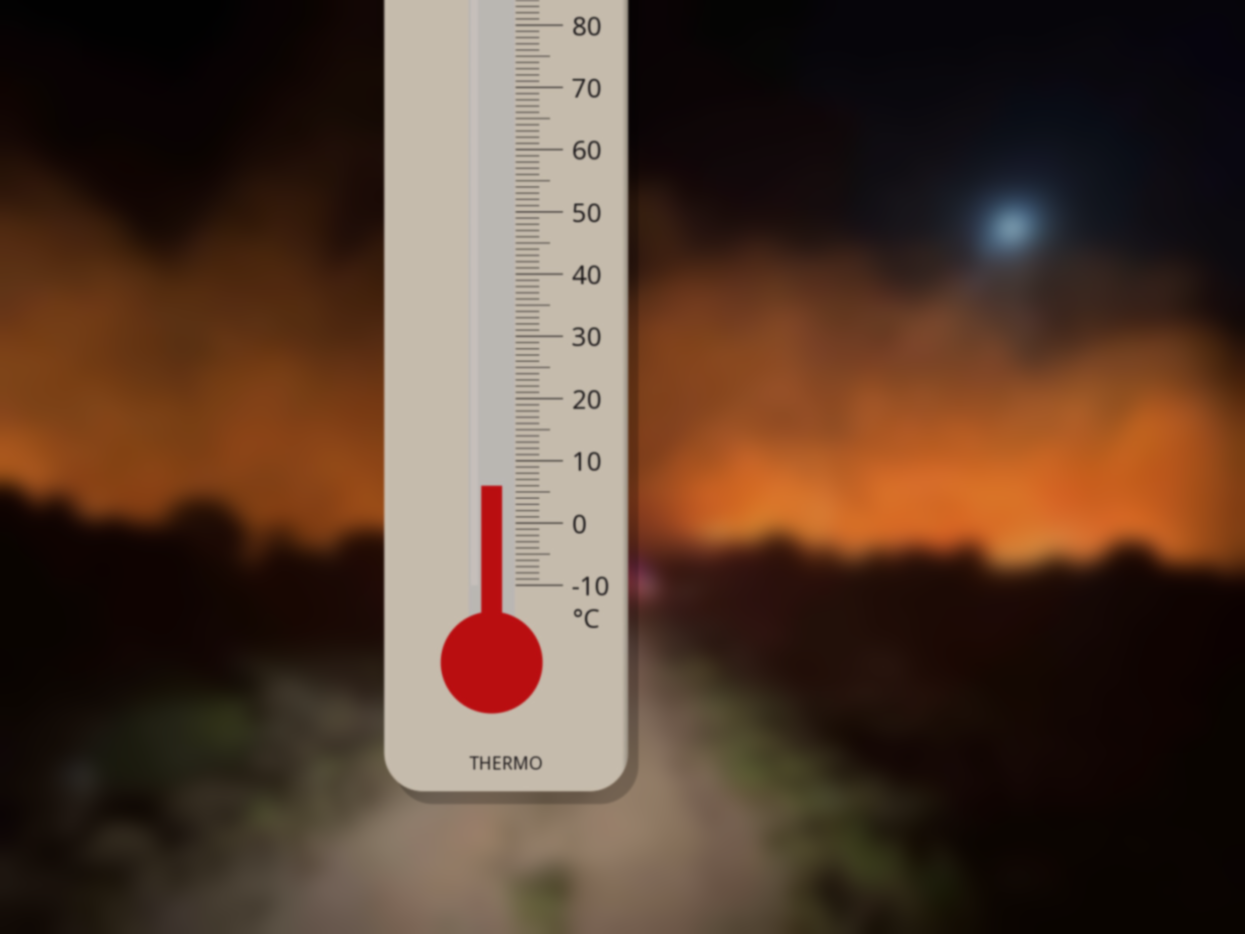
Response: value=6 unit=°C
